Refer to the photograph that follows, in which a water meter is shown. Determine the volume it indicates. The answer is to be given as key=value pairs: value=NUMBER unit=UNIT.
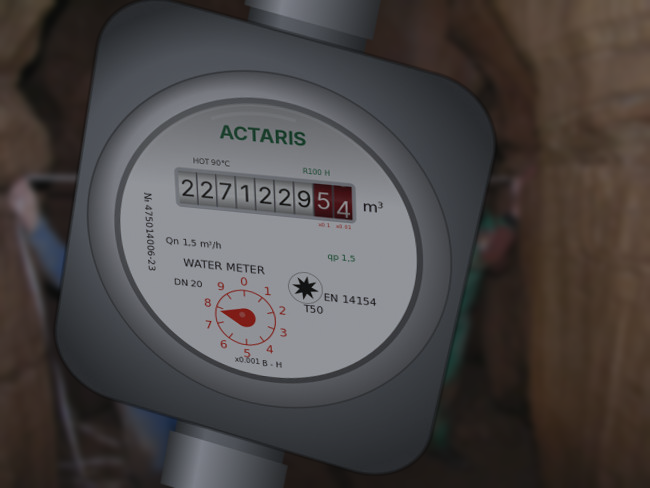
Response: value=2271229.537 unit=m³
